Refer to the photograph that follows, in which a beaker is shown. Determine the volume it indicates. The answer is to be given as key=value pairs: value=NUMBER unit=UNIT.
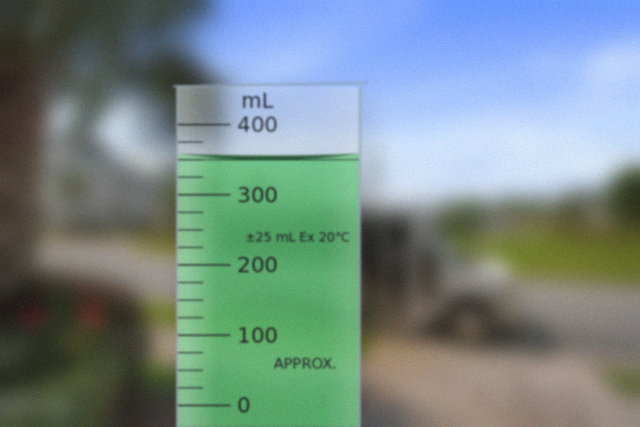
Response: value=350 unit=mL
